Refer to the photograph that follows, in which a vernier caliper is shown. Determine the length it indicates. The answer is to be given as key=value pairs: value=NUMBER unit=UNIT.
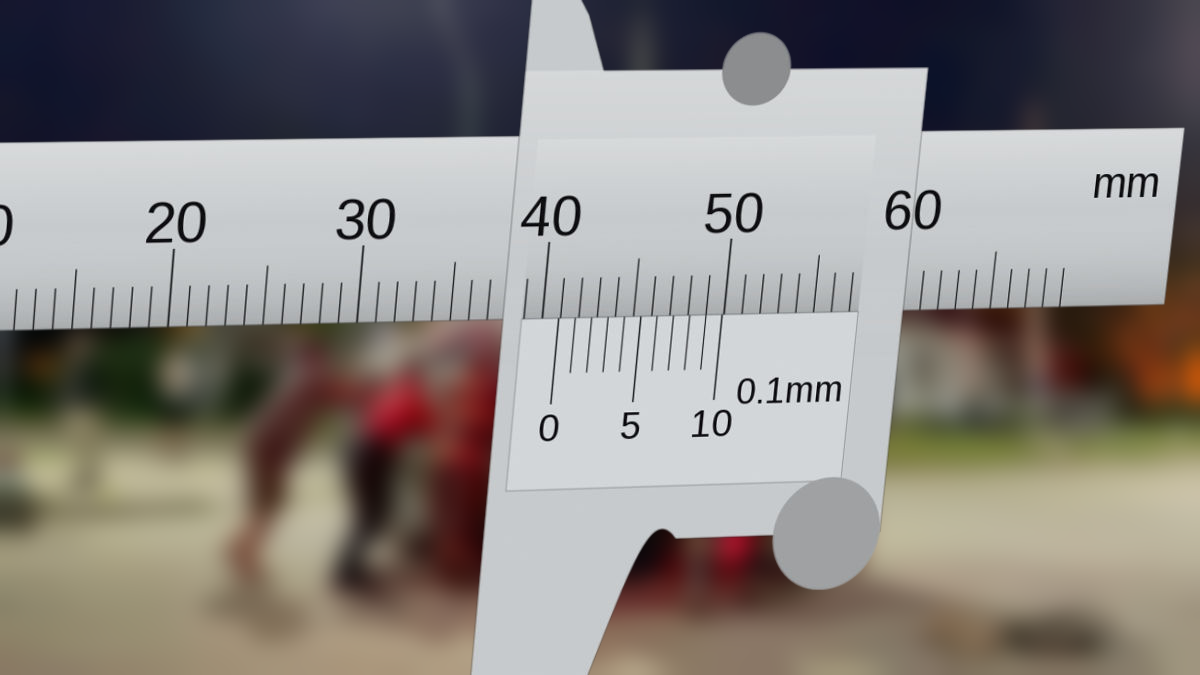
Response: value=40.9 unit=mm
